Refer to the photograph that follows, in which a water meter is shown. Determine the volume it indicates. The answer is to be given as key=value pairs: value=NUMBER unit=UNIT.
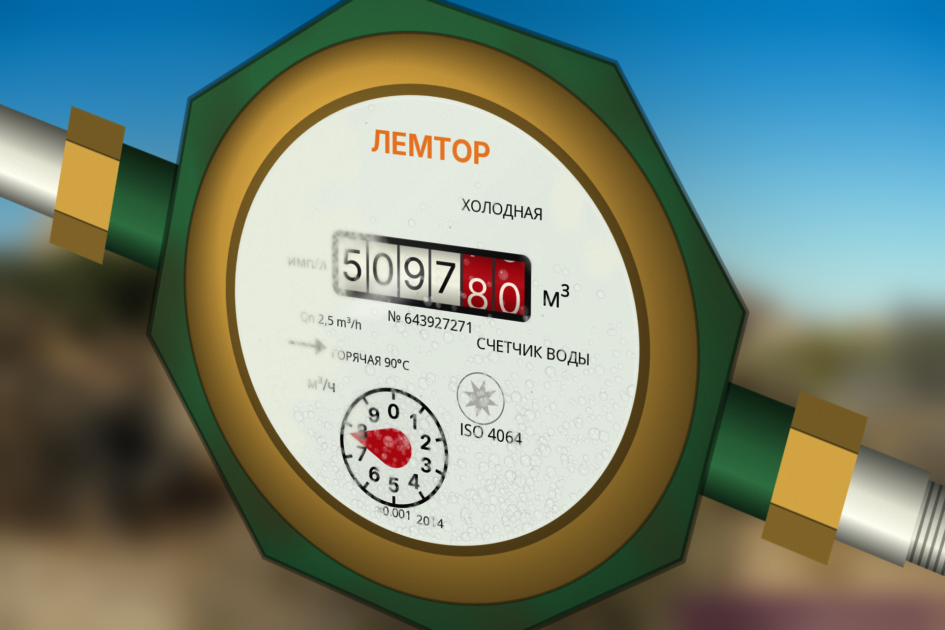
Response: value=5097.797 unit=m³
